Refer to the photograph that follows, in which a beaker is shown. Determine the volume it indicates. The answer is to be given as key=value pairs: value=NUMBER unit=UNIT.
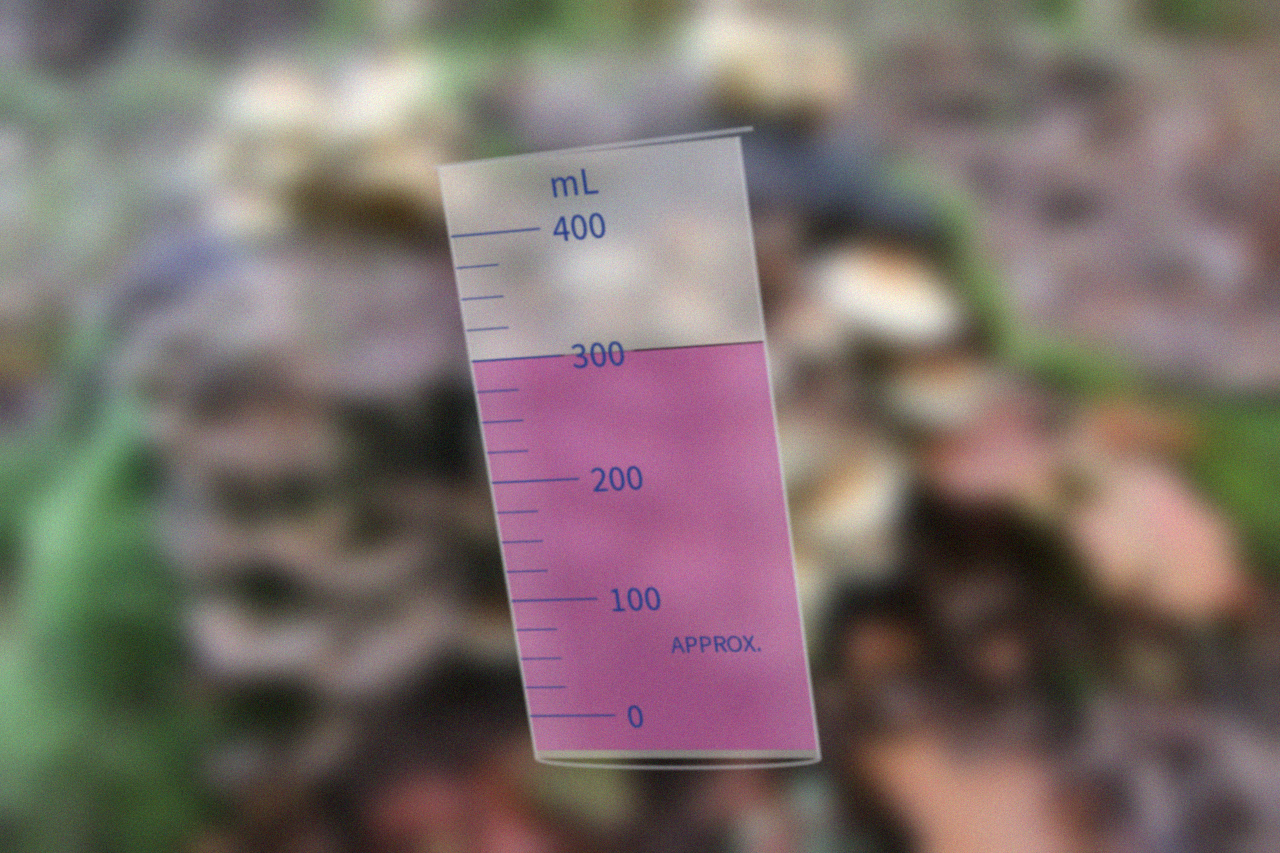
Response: value=300 unit=mL
